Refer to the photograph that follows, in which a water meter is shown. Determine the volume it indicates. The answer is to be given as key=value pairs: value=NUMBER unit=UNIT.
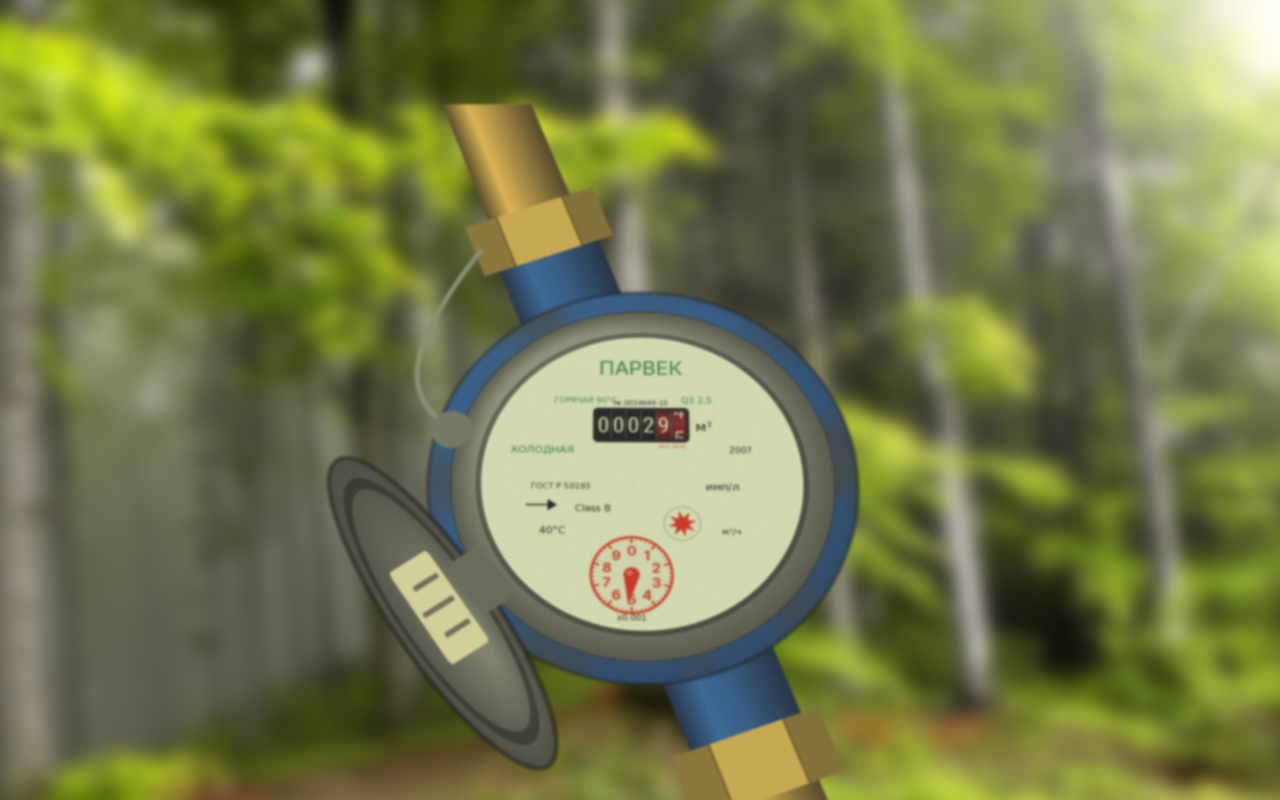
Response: value=2.945 unit=m³
